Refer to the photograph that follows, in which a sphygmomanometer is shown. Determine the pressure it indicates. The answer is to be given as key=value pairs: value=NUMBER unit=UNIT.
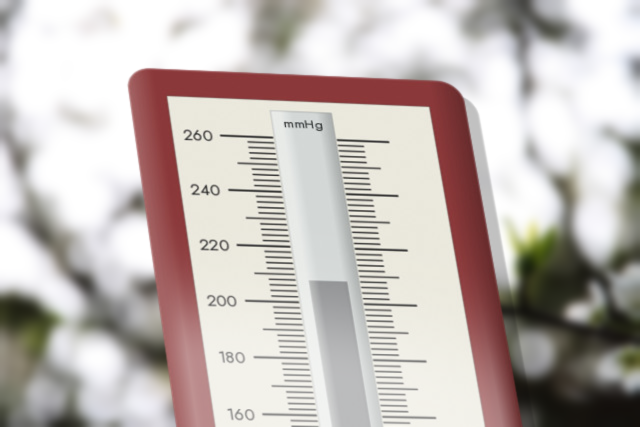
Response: value=208 unit=mmHg
